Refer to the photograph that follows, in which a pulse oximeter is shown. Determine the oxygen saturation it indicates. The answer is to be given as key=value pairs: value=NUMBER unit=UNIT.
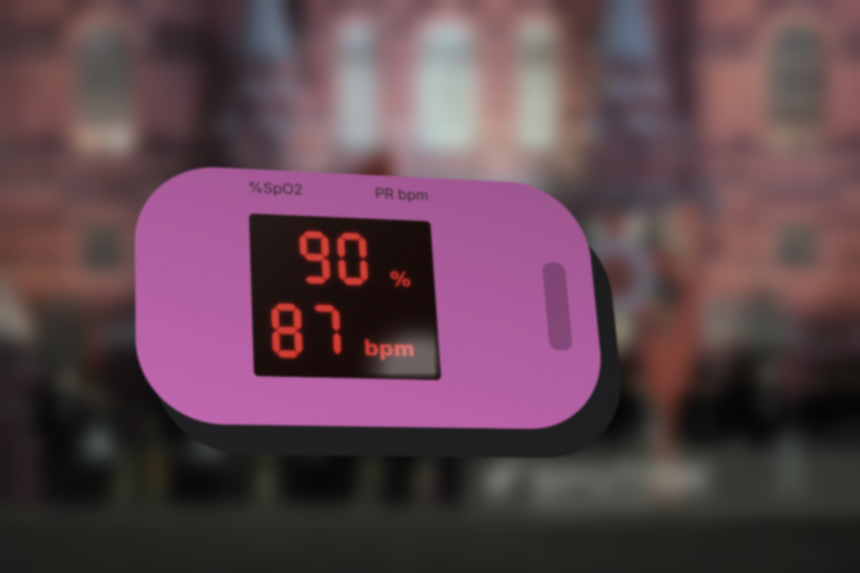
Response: value=90 unit=%
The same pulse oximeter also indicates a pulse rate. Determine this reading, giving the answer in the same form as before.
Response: value=87 unit=bpm
